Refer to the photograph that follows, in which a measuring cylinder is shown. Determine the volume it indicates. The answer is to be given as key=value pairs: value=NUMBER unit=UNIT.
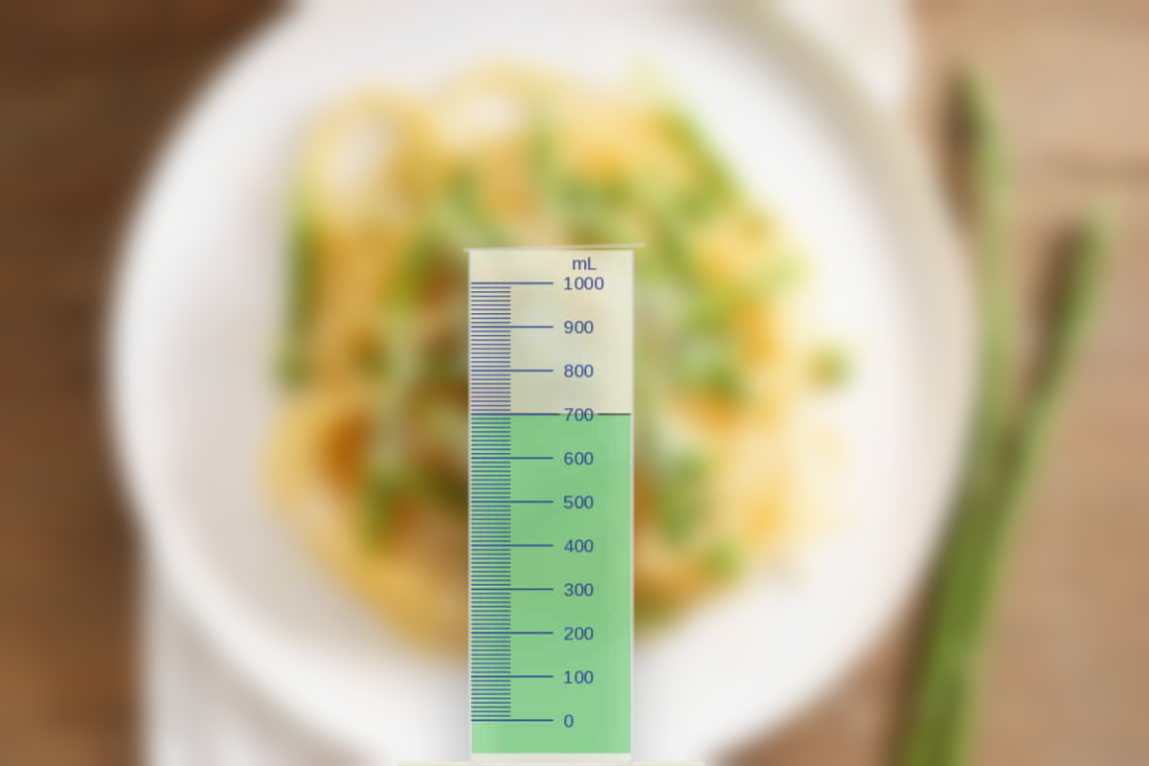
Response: value=700 unit=mL
